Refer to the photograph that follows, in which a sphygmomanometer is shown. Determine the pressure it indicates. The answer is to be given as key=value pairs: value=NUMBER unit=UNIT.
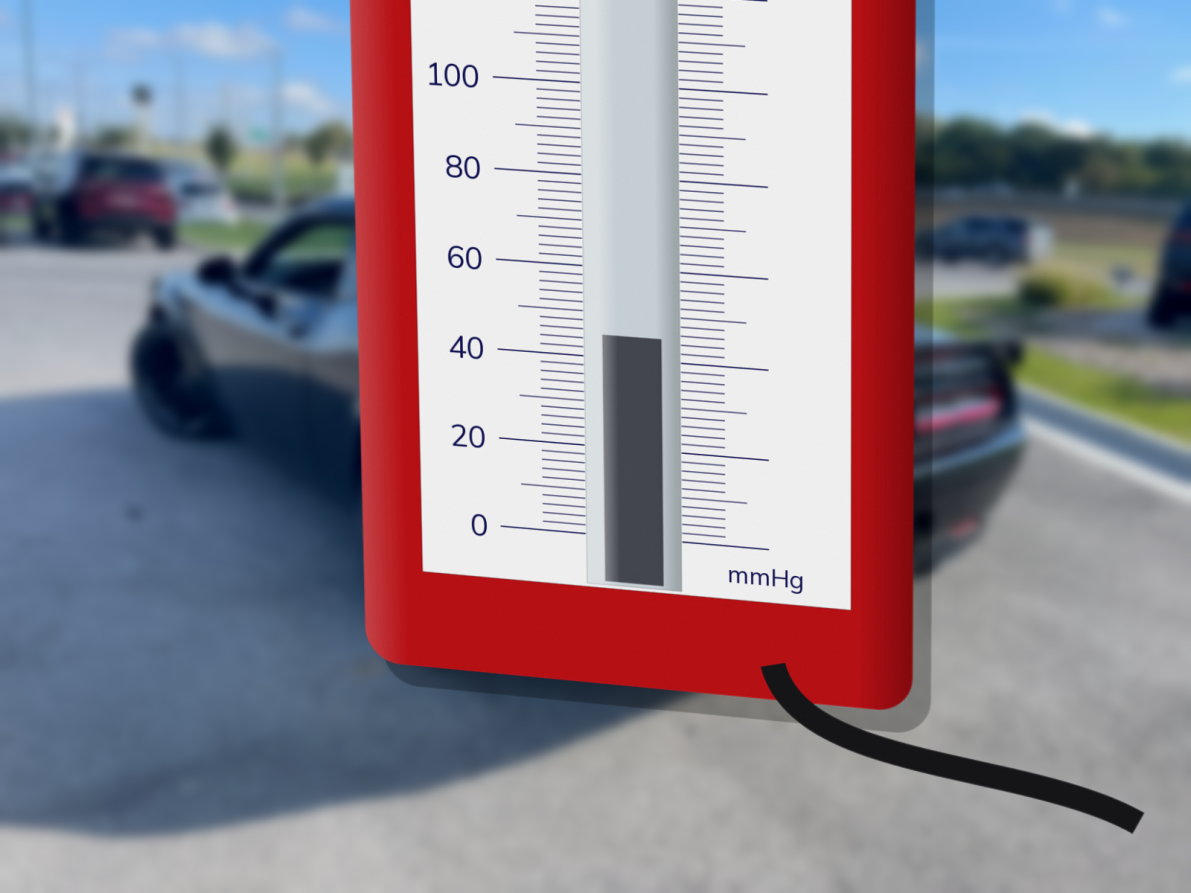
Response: value=45 unit=mmHg
